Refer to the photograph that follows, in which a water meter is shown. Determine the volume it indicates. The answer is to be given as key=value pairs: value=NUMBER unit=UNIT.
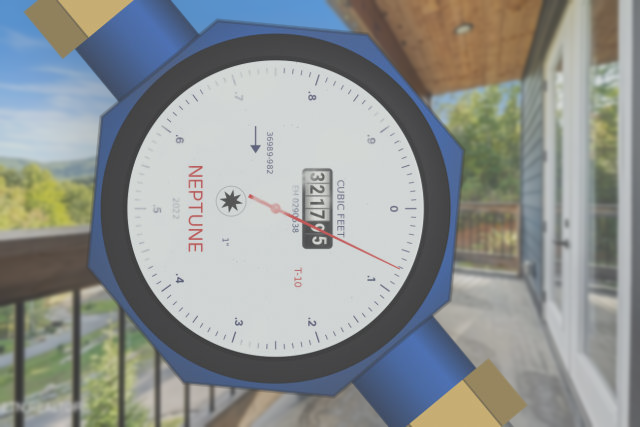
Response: value=321795.07 unit=ft³
